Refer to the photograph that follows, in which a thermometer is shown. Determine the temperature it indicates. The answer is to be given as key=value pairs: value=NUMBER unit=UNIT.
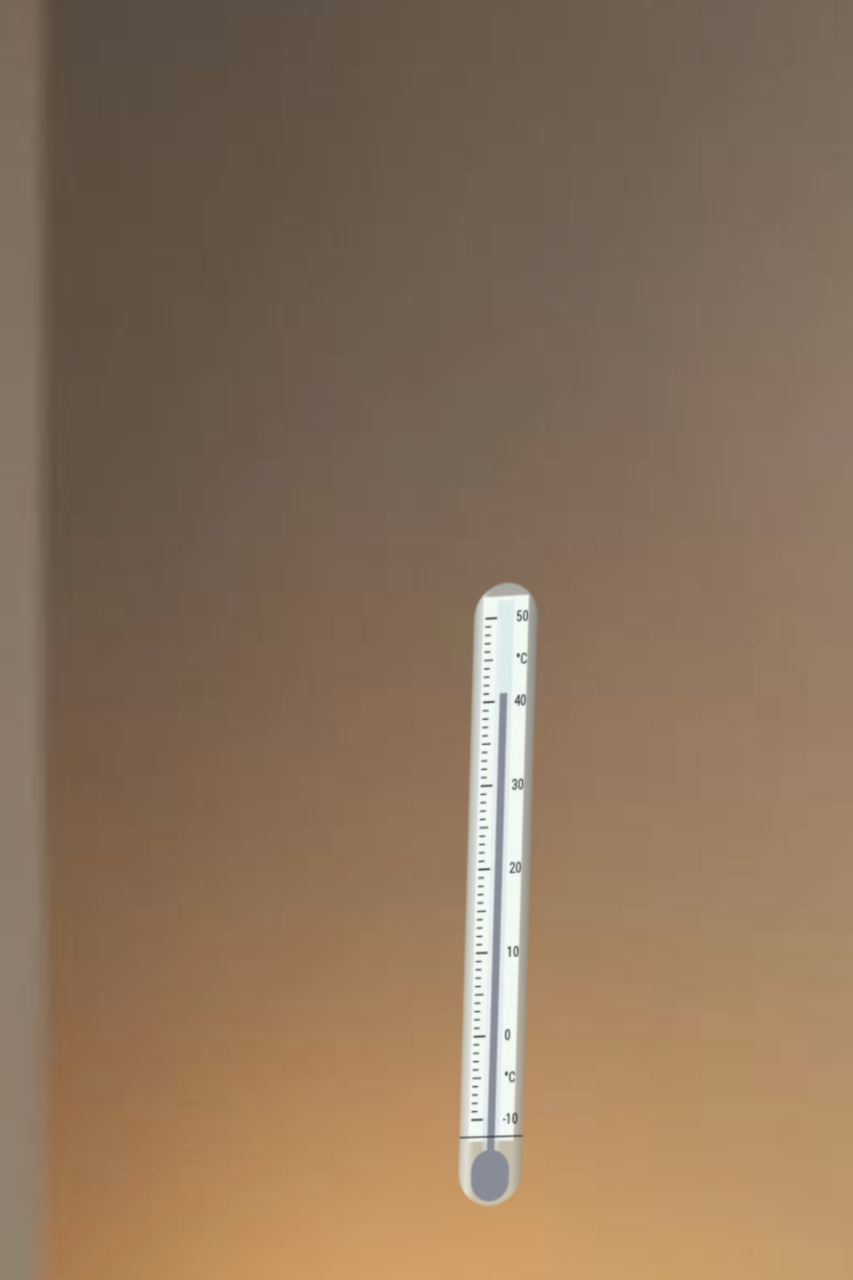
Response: value=41 unit=°C
